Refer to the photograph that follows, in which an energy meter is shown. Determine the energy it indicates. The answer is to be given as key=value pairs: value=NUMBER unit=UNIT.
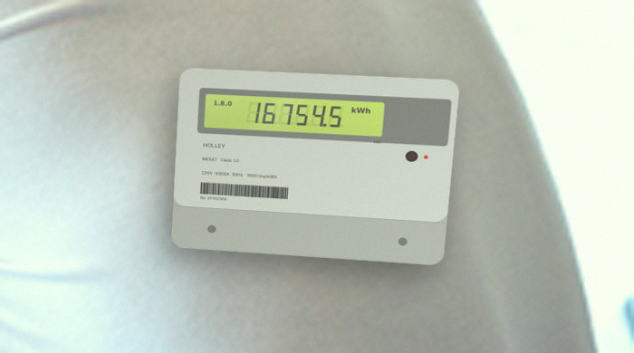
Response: value=16754.5 unit=kWh
